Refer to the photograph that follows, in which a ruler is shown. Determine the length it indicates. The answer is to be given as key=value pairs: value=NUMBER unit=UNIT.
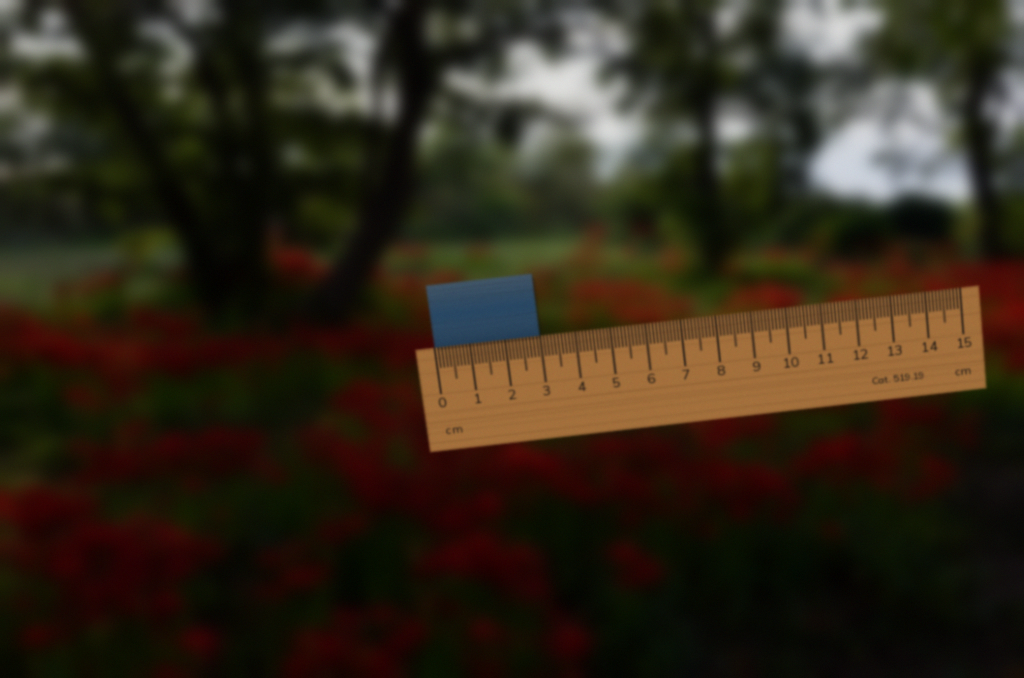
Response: value=3 unit=cm
